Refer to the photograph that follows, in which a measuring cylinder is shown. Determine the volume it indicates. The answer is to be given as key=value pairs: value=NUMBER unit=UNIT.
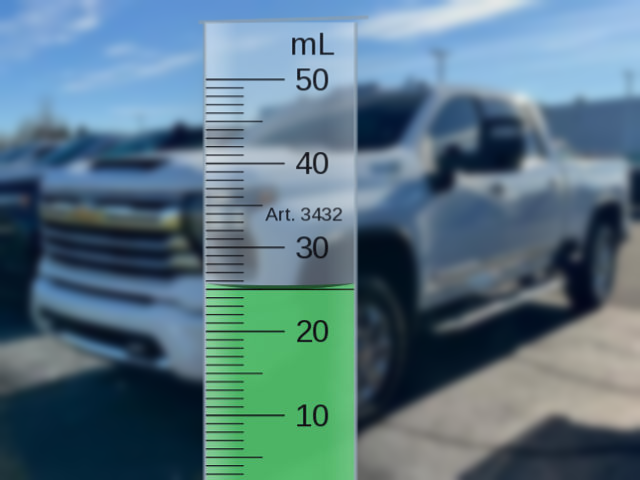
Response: value=25 unit=mL
